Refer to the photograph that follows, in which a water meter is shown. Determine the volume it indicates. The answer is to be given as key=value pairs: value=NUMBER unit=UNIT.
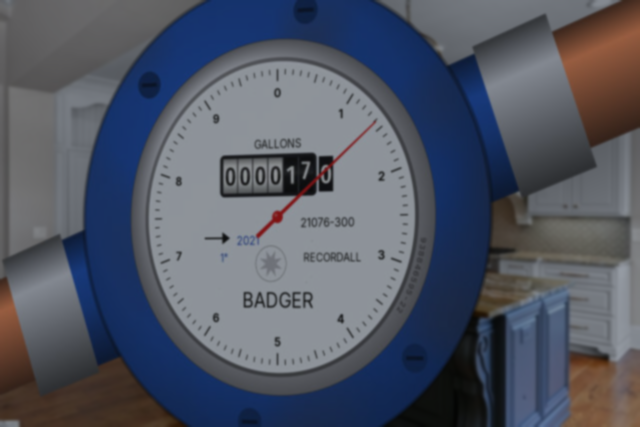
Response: value=171.4 unit=gal
